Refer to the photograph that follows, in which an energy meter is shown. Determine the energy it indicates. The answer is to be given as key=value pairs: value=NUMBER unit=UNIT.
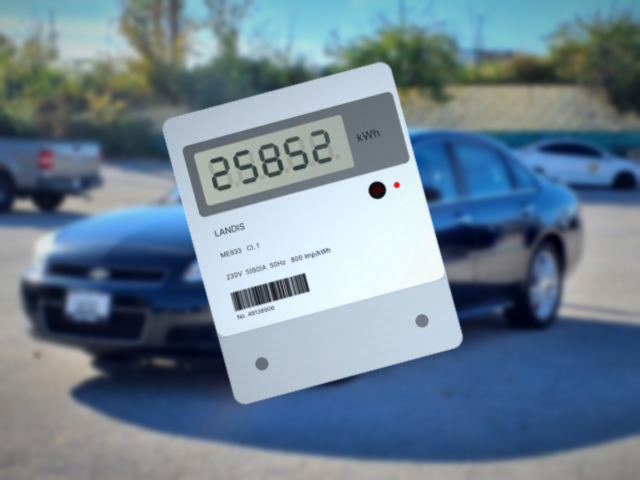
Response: value=25852 unit=kWh
